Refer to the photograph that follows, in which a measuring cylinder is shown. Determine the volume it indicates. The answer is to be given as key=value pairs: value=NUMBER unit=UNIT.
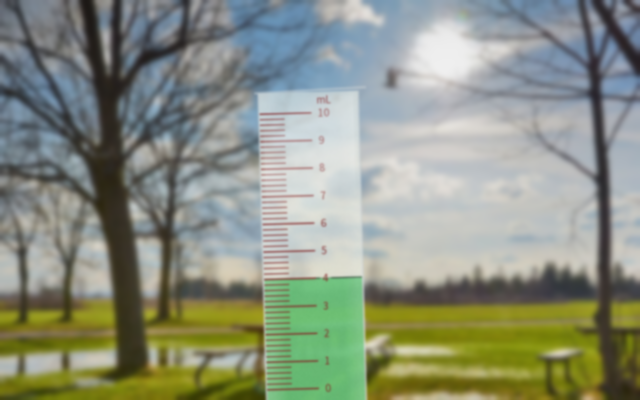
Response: value=4 unit=mL
